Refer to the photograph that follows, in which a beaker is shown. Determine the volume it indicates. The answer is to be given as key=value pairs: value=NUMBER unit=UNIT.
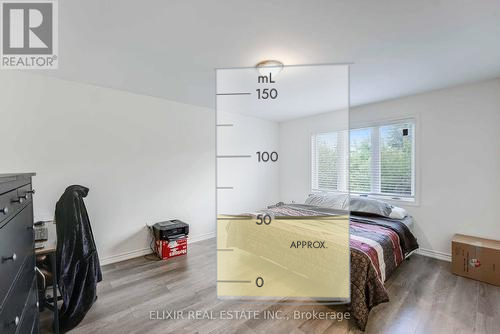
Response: value=50 unit=mL
